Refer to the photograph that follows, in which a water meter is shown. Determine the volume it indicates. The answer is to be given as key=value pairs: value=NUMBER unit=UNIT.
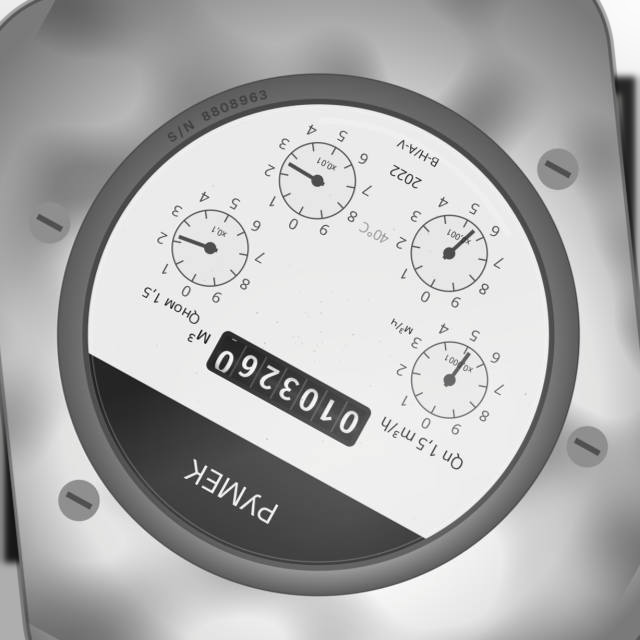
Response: value=103260.2255 unit=m³
